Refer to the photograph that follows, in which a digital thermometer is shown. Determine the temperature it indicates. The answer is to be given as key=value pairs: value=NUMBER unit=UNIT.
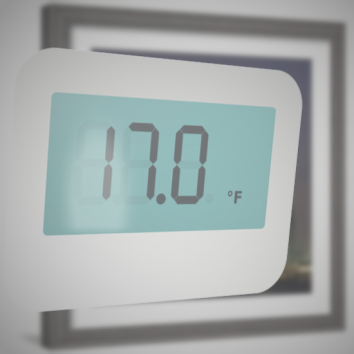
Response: value=17.0 unit=°F
